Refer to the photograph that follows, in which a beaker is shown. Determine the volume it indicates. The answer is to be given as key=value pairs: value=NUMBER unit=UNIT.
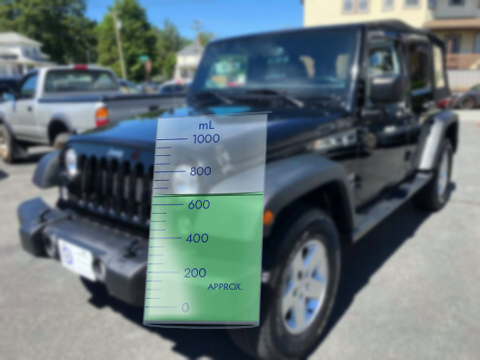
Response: value=650 unit=mL
